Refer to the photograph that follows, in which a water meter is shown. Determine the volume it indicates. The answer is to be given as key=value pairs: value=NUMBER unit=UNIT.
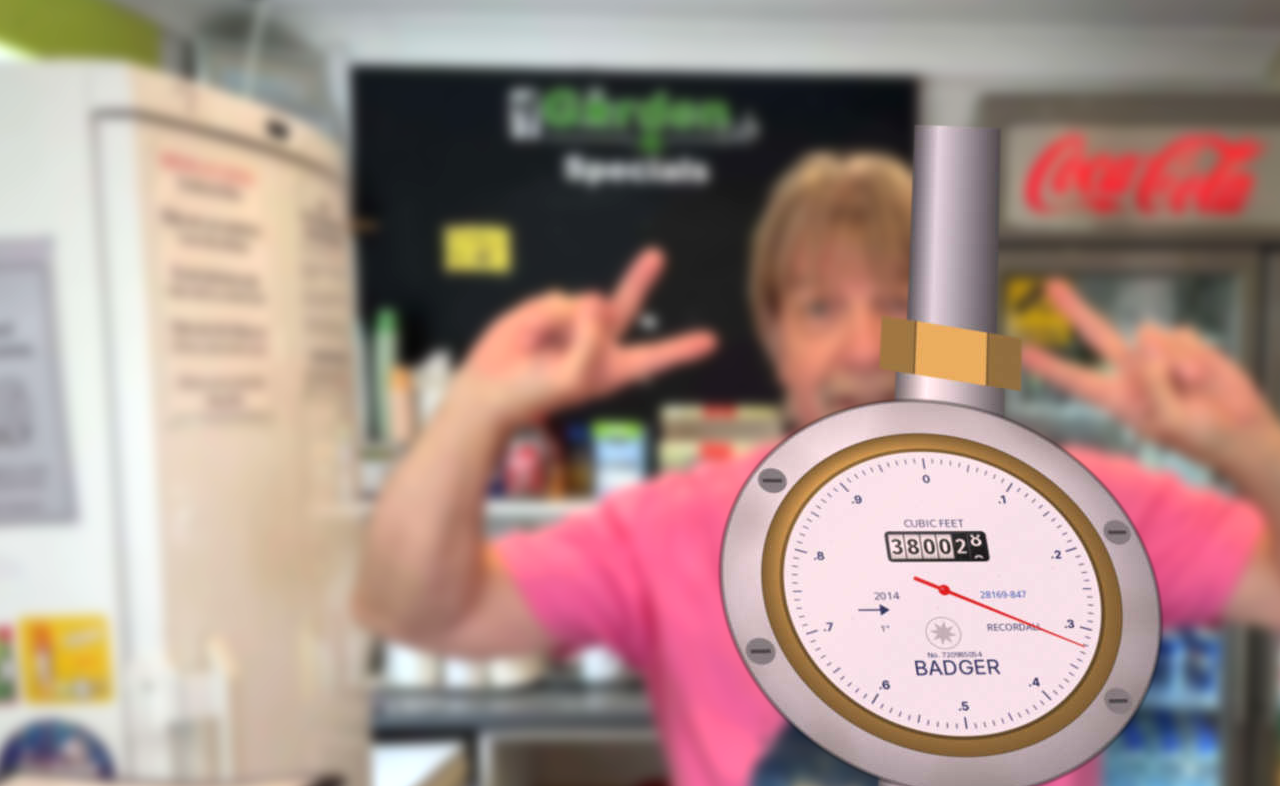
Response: value=380028.32 unit=ft³
